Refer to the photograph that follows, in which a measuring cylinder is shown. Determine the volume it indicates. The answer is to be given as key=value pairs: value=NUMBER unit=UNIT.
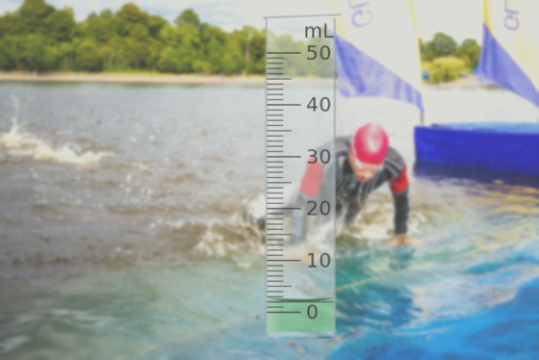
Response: value=2 unit=mL
